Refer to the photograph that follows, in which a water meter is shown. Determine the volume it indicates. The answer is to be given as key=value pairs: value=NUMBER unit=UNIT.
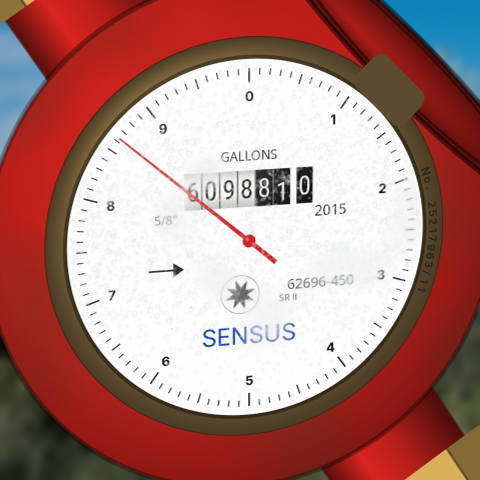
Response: value=6098808.6 unit=gal
